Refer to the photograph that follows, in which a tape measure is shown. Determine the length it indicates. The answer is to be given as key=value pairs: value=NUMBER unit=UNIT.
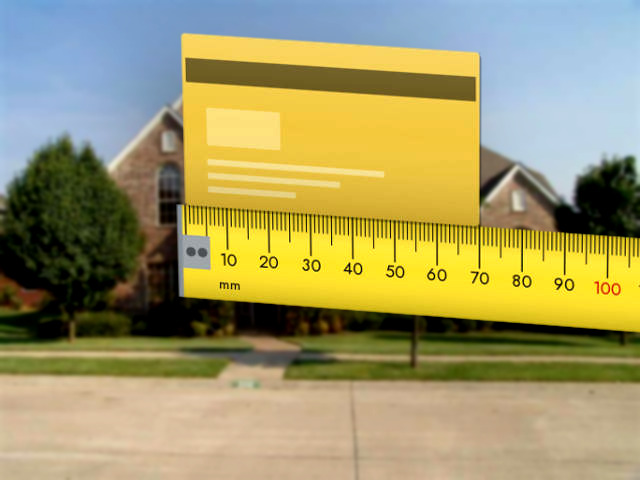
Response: value=70 unit=mm
